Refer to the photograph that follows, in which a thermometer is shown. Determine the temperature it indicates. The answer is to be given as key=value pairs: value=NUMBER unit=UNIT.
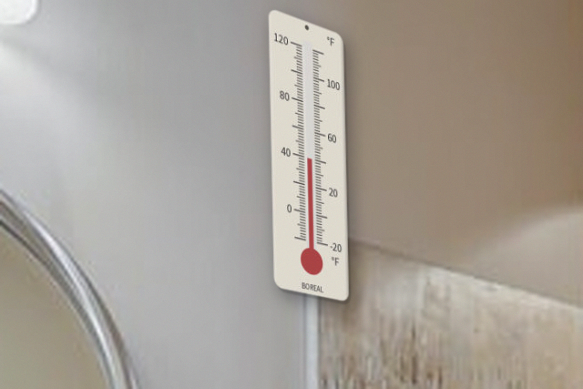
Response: value=40 unit=°F
